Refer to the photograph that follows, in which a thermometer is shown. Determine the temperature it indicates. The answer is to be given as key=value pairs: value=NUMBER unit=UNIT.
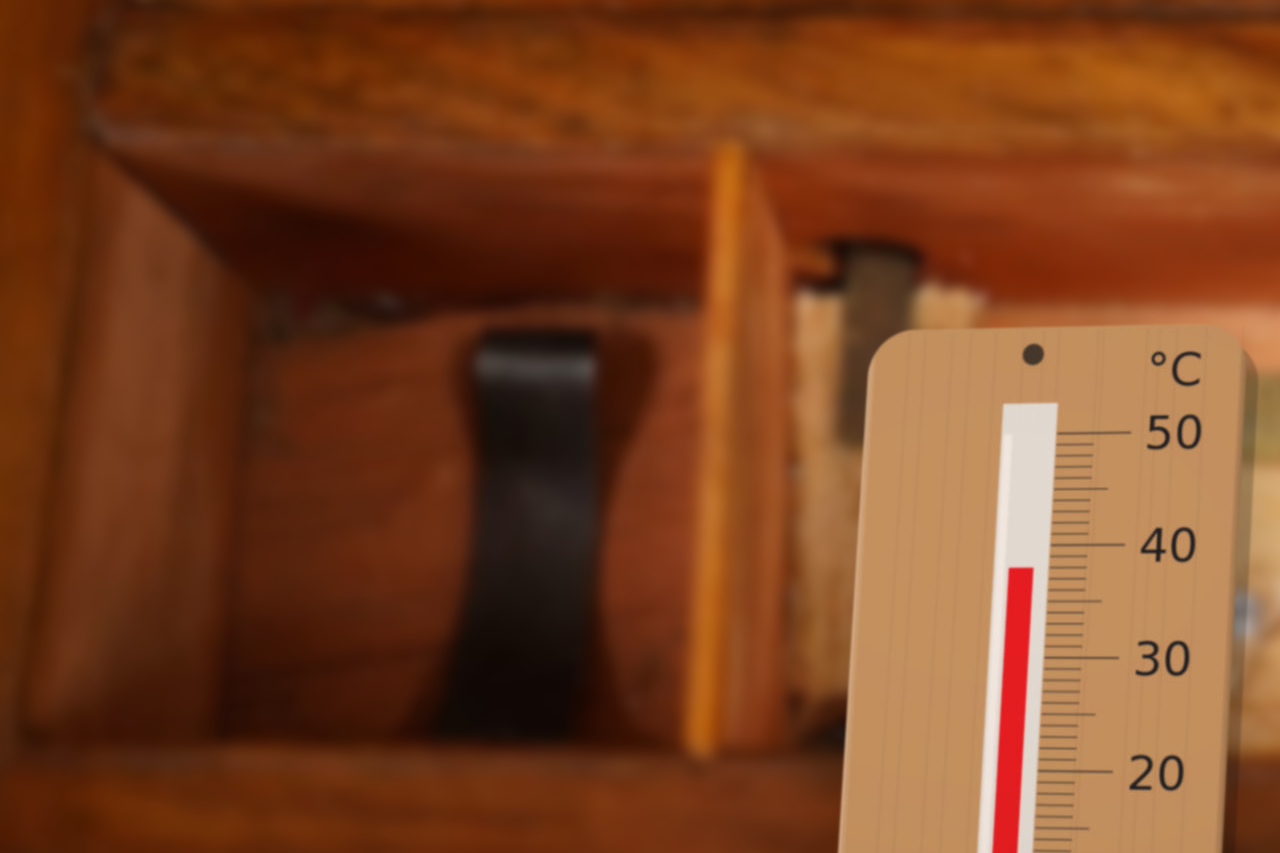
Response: value=38 unit=°C
